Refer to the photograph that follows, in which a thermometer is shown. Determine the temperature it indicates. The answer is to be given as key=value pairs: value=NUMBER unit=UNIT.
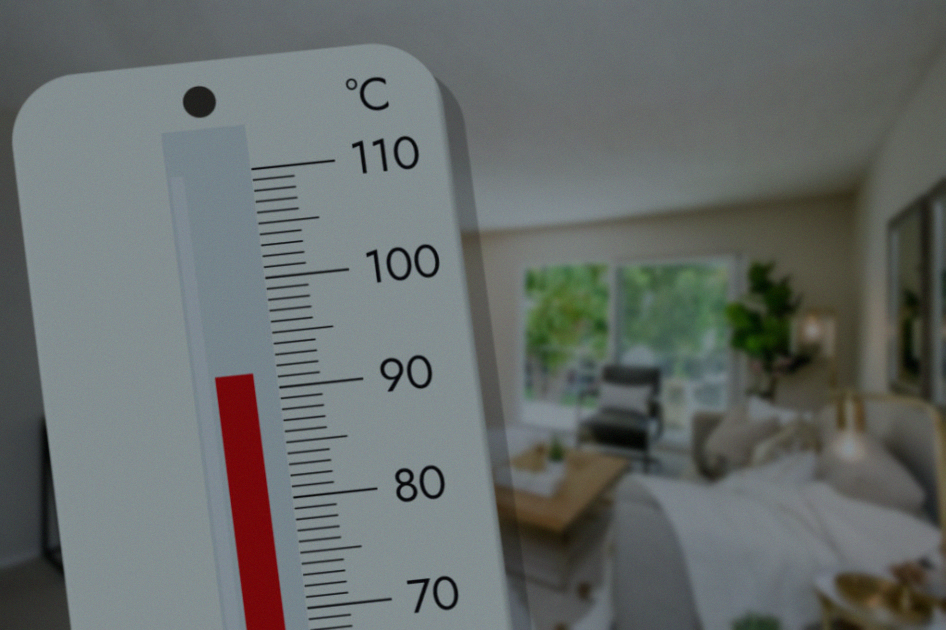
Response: value=91.5 unit=°C
